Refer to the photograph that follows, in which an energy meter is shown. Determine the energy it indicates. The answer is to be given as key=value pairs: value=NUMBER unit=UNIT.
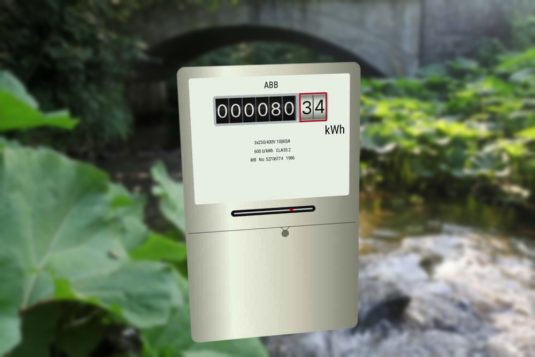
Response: value=80.34 unit=kWh
